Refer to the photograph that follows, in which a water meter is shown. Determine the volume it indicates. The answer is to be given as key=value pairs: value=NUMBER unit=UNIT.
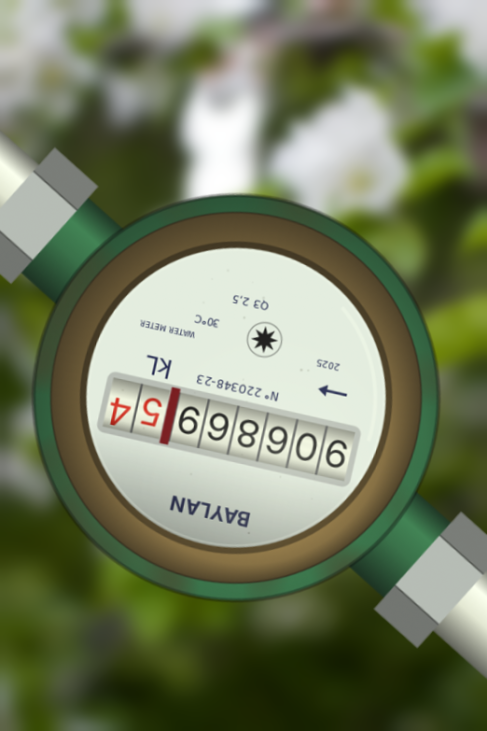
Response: value=906869.54 unit=kL
